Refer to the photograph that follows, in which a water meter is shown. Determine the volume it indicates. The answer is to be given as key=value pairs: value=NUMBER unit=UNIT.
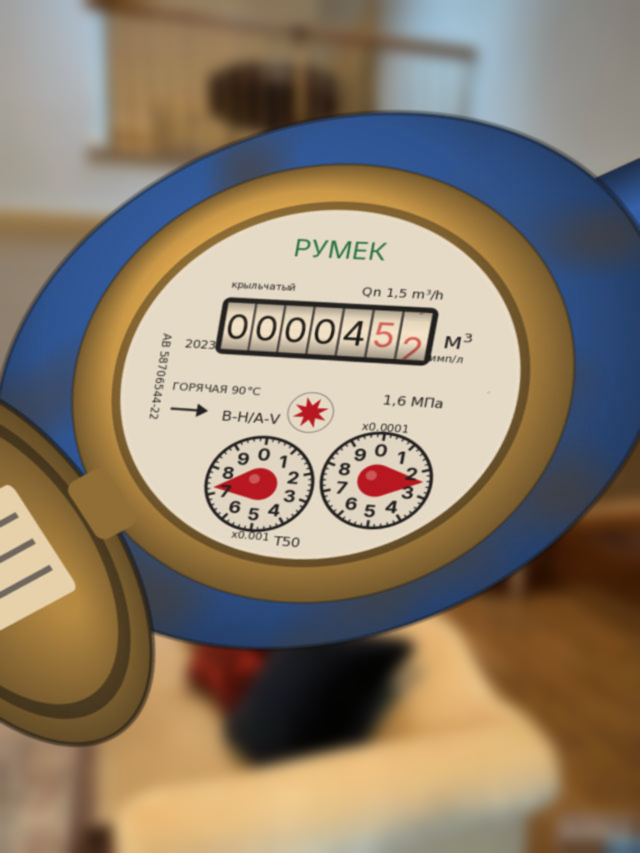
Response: value=4.5172 unit=m³
